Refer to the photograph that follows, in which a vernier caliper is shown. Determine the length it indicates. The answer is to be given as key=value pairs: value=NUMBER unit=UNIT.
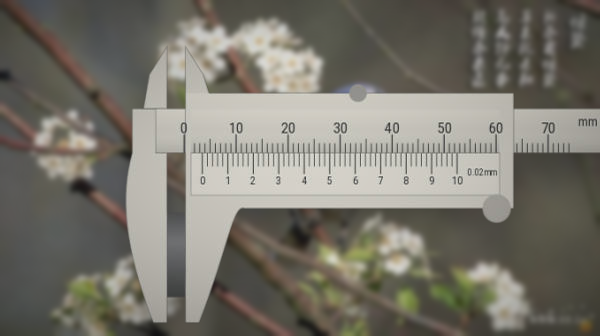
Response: value=3.5 unit=mm
